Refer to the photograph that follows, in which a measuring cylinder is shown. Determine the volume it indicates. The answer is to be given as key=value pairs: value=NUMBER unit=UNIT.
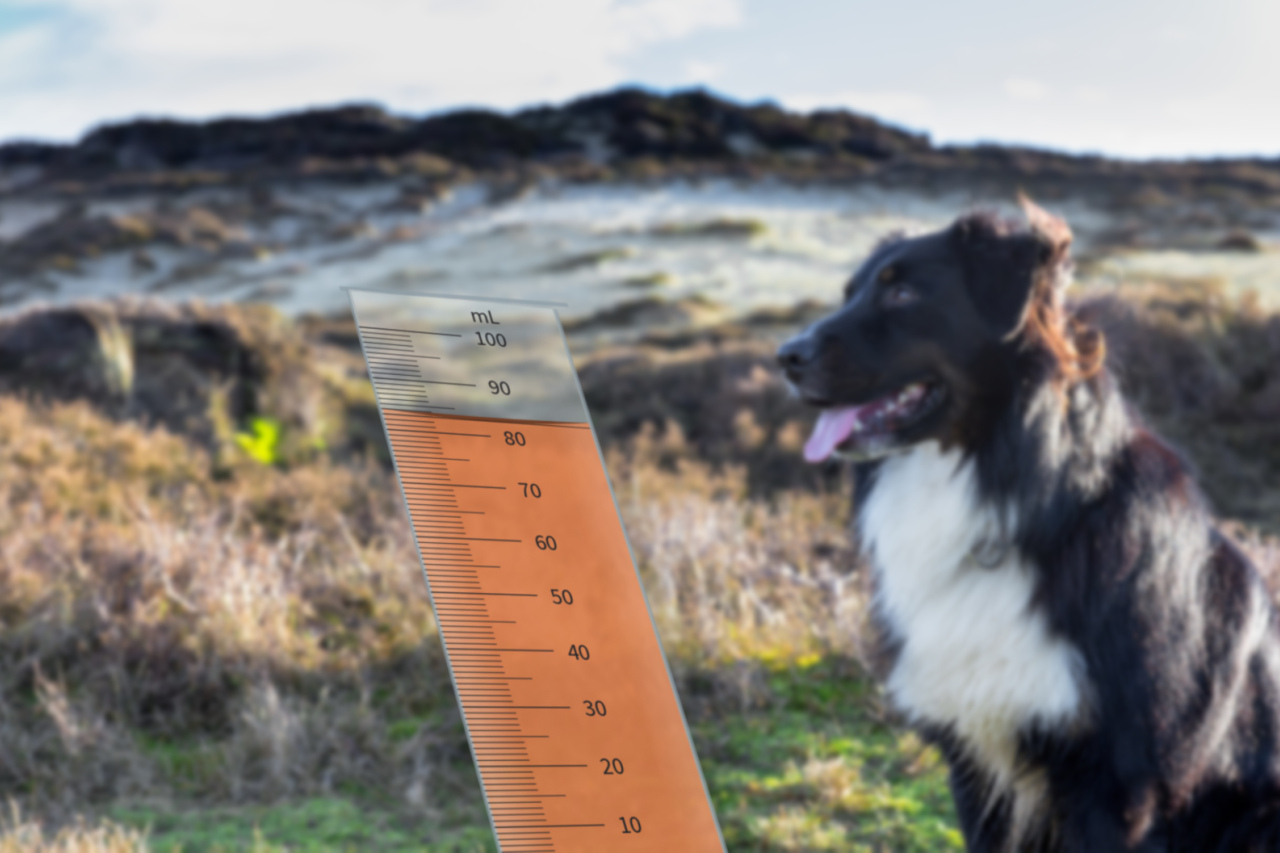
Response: value=83 unit=mL
